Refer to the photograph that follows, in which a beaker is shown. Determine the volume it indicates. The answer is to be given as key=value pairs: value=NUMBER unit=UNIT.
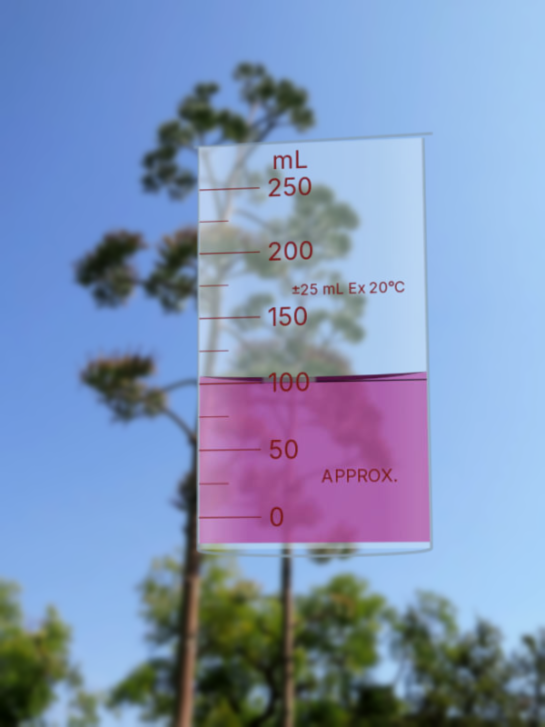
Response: value=100 unit=mL
